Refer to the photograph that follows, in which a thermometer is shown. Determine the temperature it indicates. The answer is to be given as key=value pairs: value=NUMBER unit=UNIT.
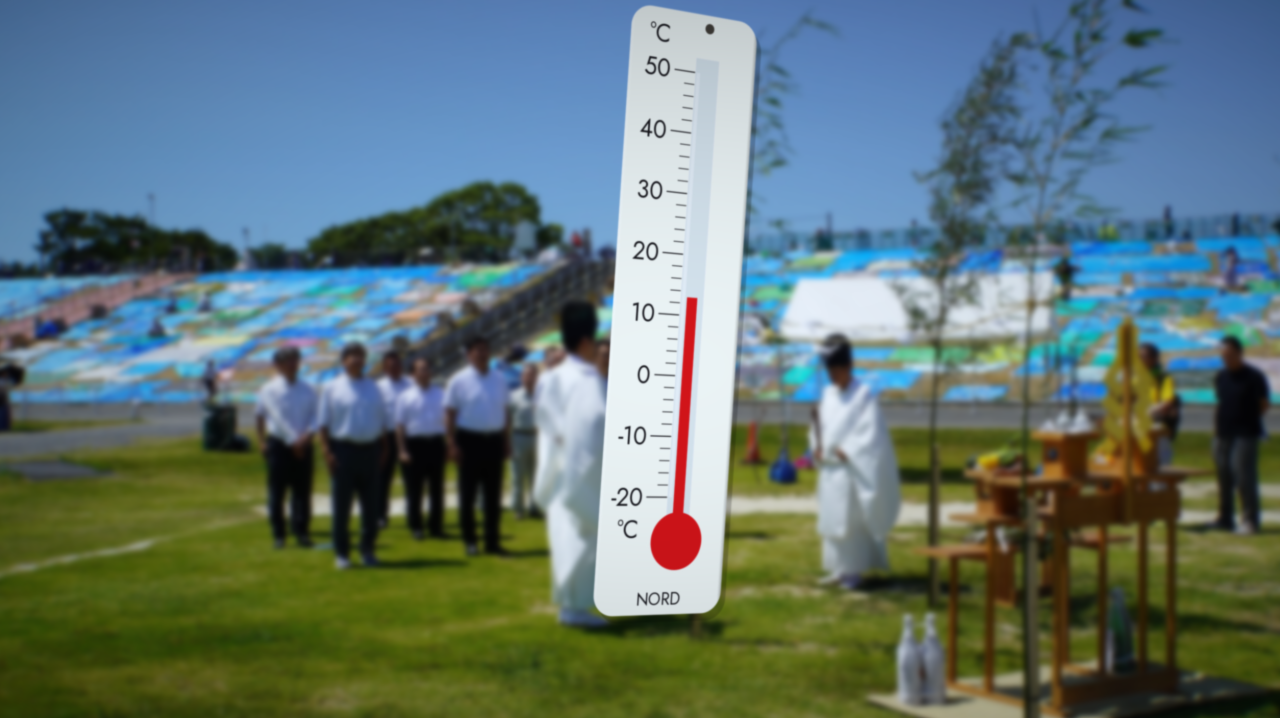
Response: value=13 unit=°C
